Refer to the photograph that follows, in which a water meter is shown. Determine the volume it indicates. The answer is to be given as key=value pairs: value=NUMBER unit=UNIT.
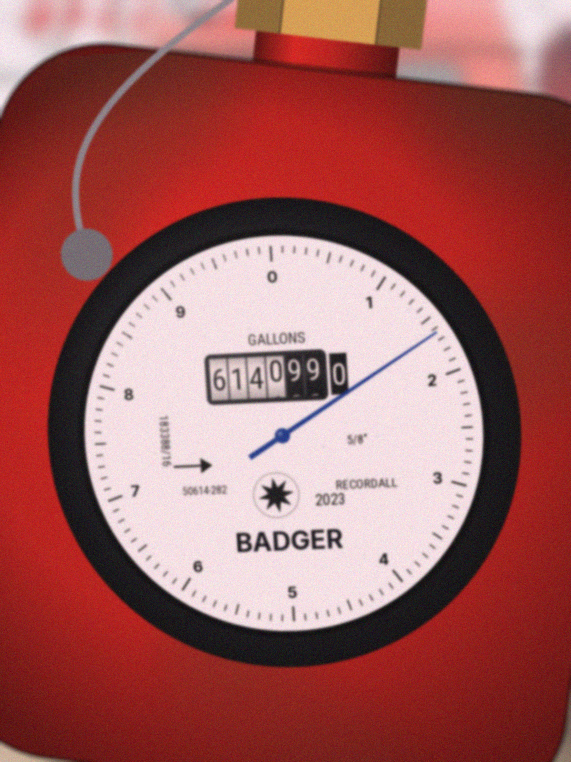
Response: value=6140991.6 unit=gal
